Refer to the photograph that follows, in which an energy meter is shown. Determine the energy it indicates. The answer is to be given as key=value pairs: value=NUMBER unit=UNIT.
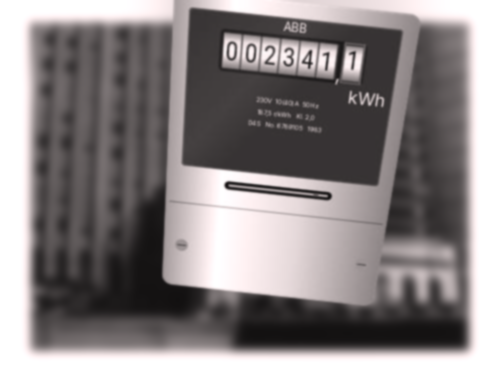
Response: value=2341.1 unit=kWh
